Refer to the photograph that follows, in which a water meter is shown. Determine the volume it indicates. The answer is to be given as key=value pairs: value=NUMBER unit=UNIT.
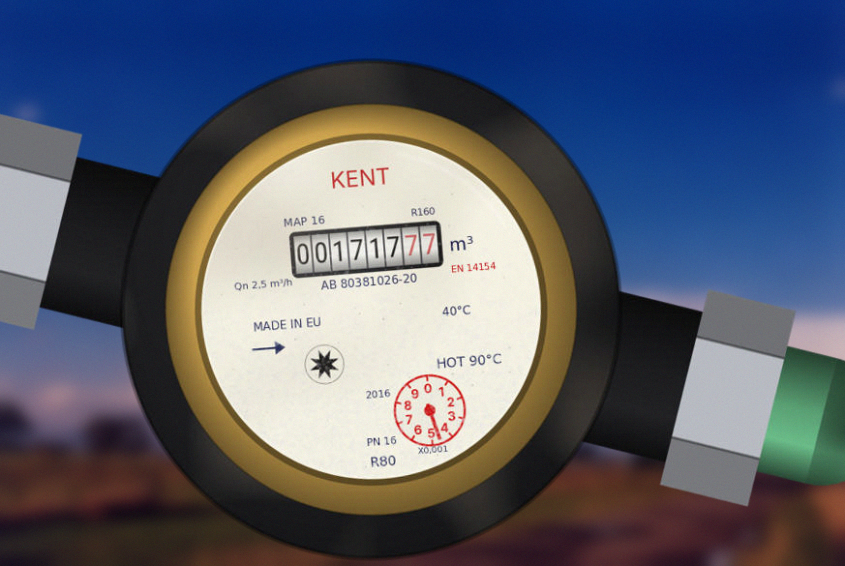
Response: value=1717.774 unit=m³
